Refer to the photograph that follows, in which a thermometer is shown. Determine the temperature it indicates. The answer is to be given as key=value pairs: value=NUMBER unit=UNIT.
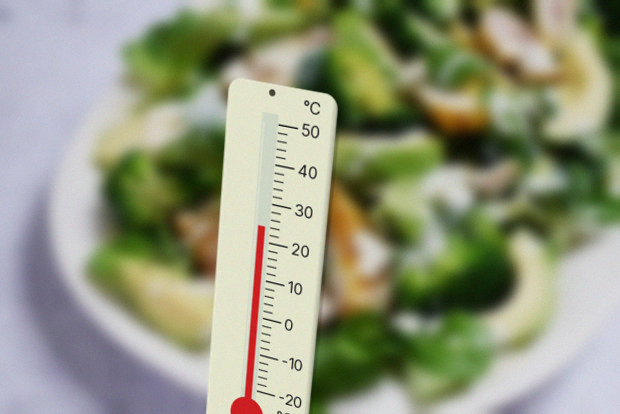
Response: value=24 unit=°C
